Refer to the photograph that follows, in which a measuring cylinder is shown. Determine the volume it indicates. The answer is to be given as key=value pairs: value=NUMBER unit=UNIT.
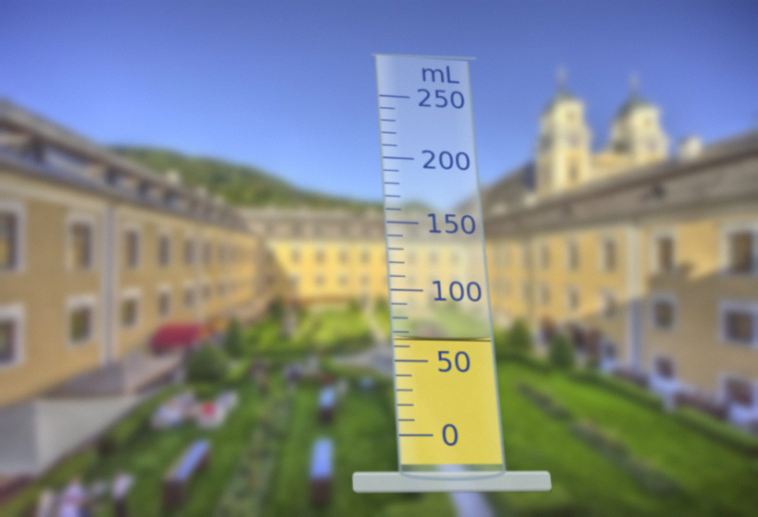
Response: value=65 unit=mL
